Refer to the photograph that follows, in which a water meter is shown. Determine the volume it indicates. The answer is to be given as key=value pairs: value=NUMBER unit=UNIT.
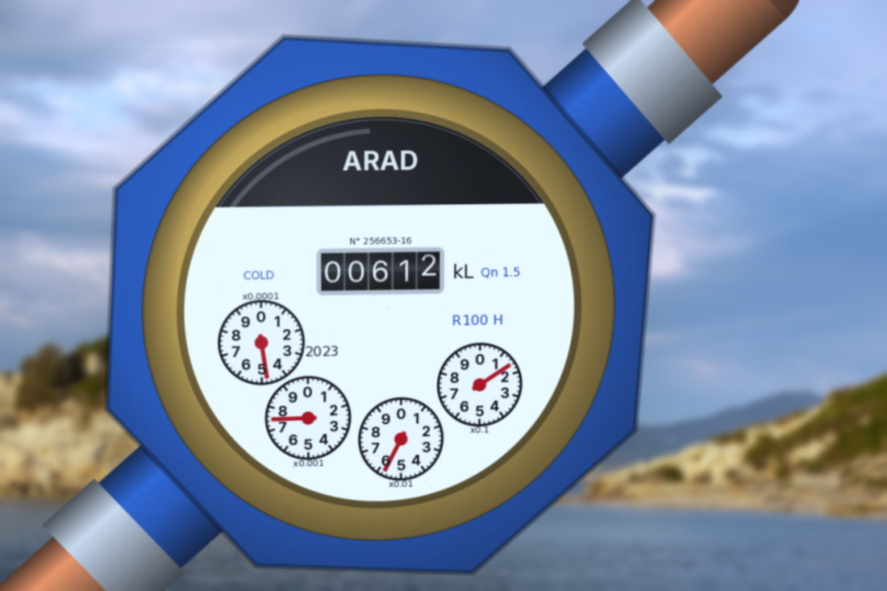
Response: value=612.1574 unit=kL
